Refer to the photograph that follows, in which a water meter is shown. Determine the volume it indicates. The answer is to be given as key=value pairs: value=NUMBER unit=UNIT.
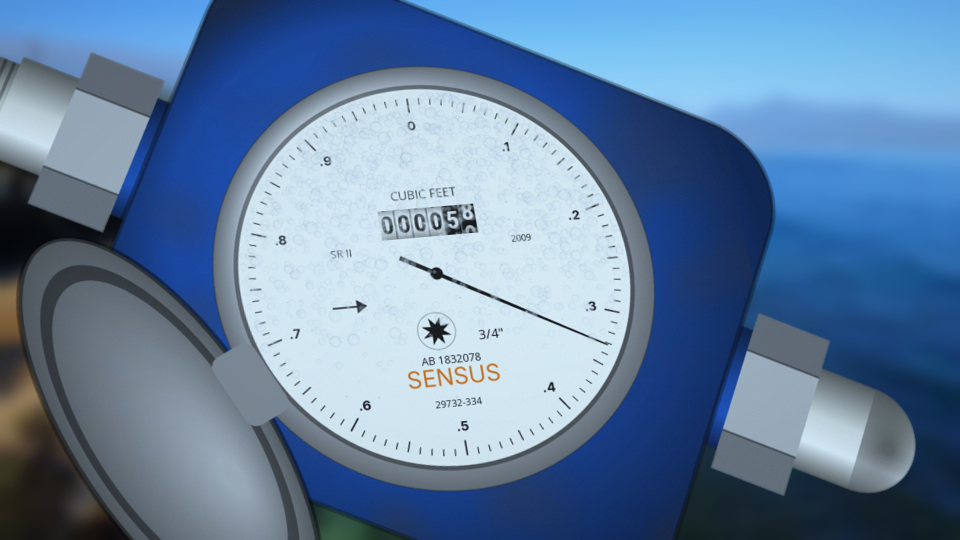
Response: value=58.33 unit=ft³
